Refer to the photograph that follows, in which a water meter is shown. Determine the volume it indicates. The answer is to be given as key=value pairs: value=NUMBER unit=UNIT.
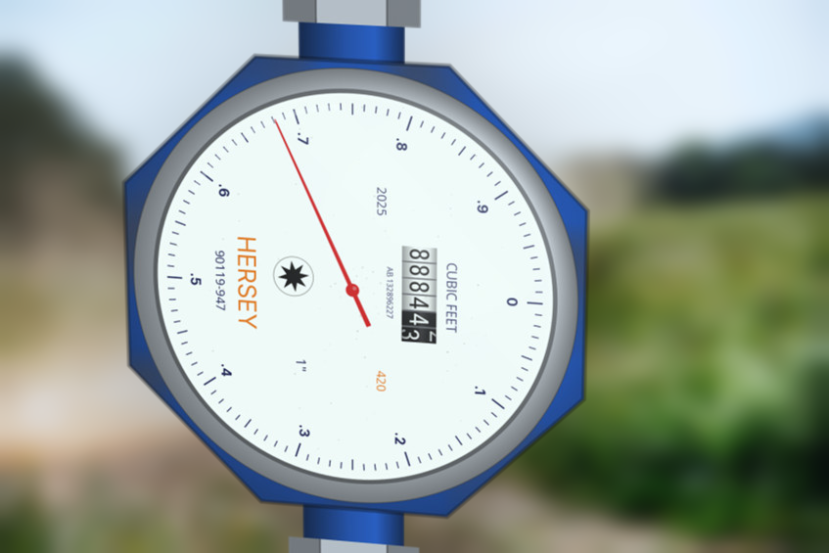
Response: value=888442.68 unit=ft³
